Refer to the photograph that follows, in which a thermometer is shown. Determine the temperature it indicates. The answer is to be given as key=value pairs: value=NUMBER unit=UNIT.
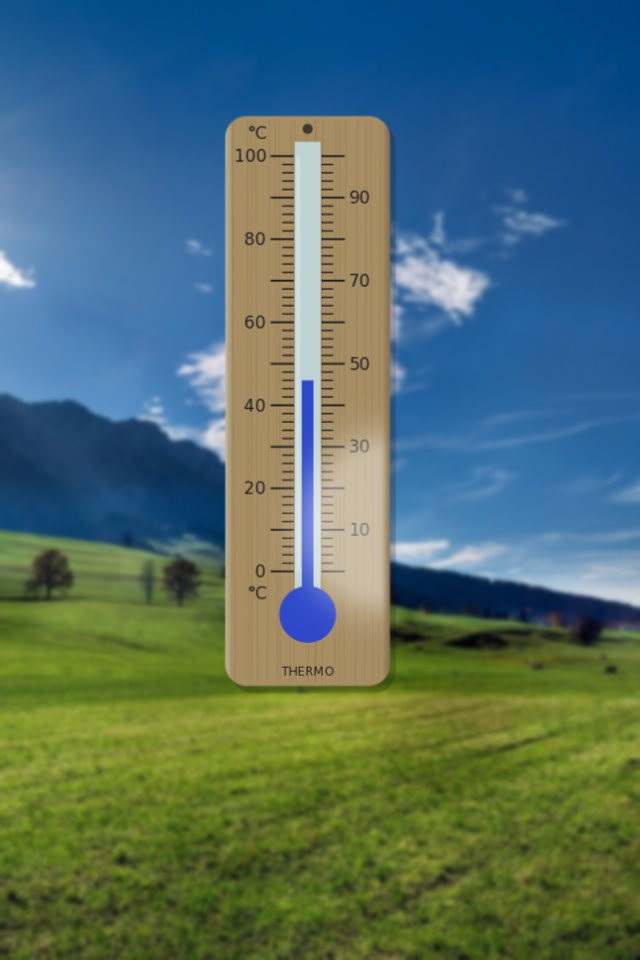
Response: value=46 unit=°C
